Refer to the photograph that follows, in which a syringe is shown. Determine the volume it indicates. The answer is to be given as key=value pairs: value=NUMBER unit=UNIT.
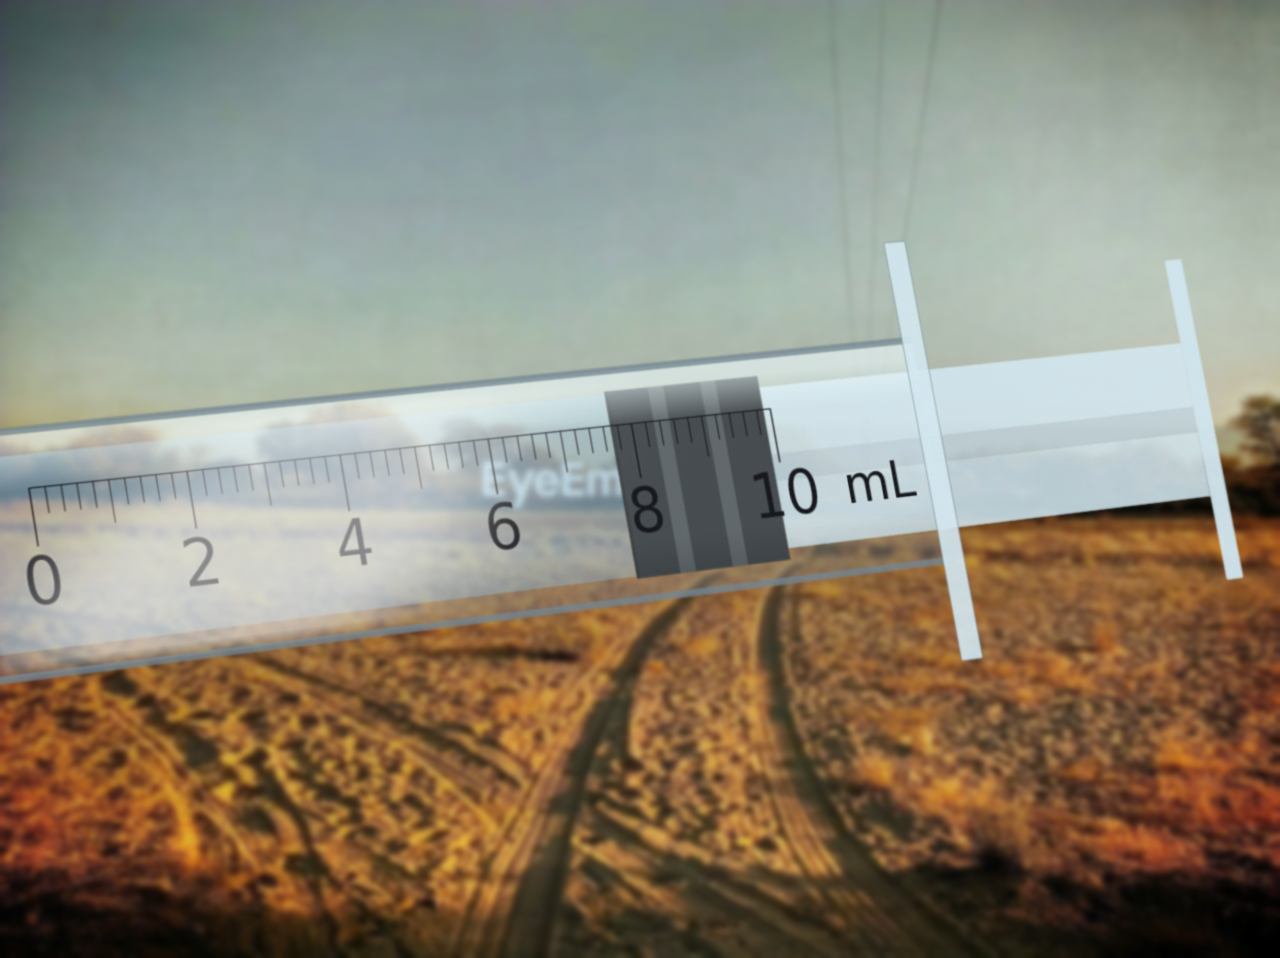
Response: value=7.7 unit=mL
